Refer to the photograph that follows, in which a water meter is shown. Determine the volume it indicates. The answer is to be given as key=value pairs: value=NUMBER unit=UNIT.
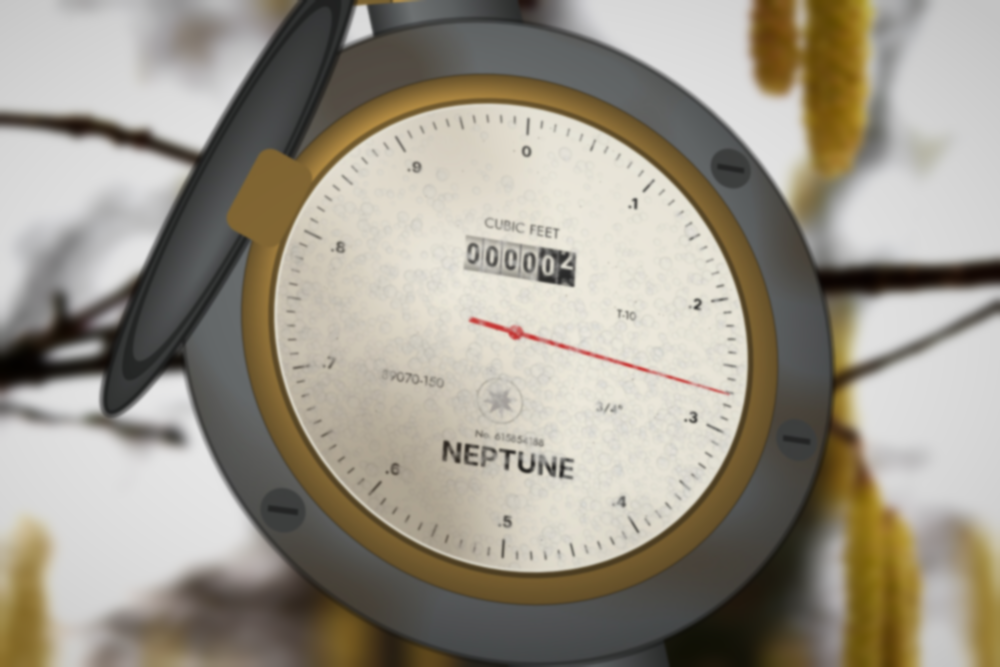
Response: value=2.27 unit=ft³
